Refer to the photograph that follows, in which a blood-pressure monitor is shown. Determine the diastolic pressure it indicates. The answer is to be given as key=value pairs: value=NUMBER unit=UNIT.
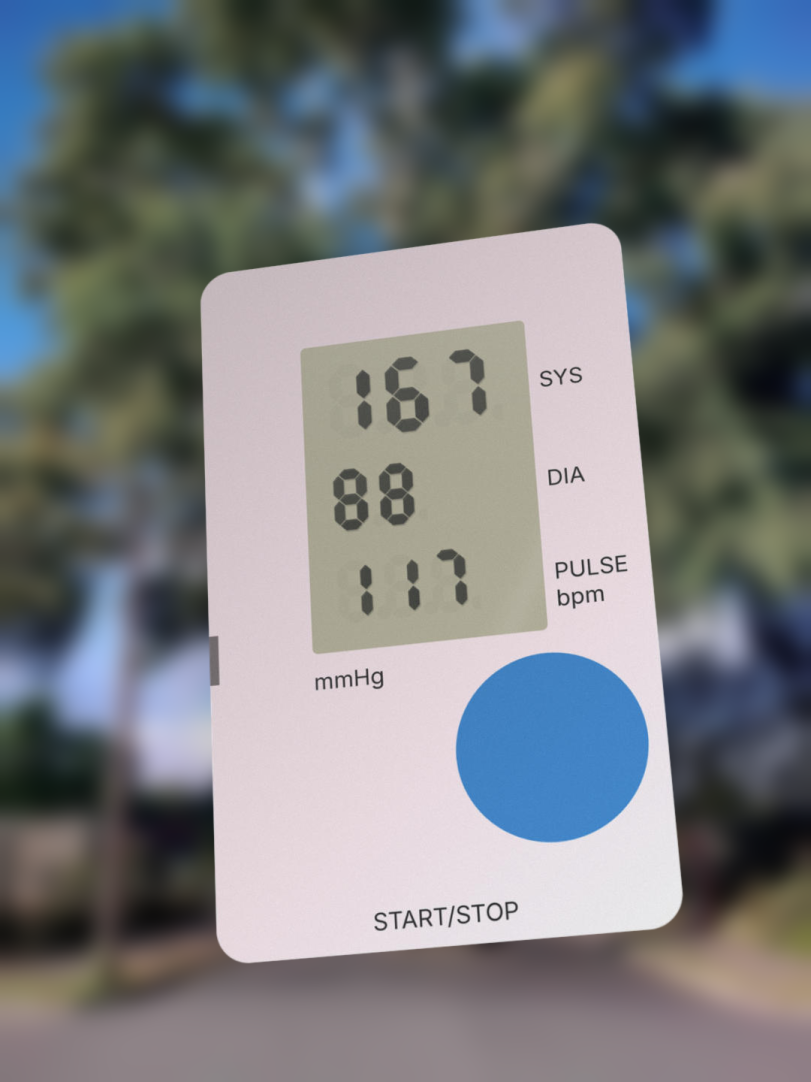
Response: value=88 unit=mmHg
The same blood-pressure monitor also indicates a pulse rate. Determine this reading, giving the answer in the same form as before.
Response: value=117 unit=bpm
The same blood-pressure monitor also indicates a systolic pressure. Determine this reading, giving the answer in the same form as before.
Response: value=167 unit=mmHg
